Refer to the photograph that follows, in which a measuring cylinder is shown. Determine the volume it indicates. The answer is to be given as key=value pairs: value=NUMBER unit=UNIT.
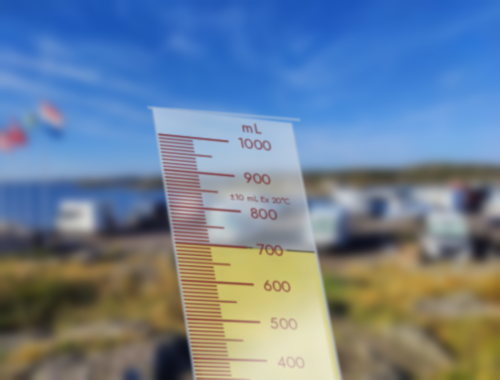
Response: value=700 unit=mL
